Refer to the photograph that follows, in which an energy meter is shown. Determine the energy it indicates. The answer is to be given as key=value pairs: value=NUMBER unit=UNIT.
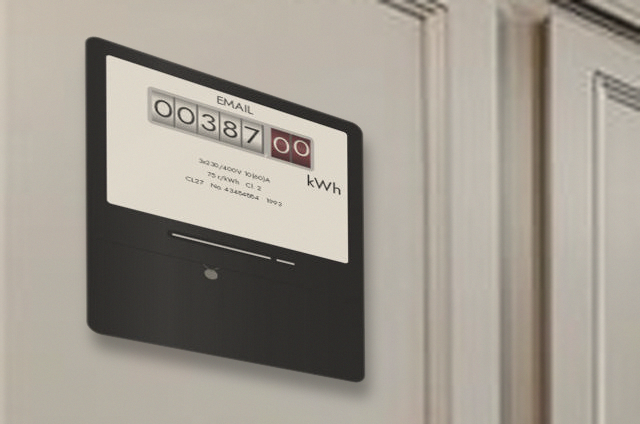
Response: value=387.00 unit=kWh
